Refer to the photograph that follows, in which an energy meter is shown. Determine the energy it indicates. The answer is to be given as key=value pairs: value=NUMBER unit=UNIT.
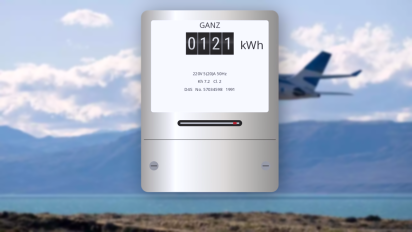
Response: value=121 unit=kWh
